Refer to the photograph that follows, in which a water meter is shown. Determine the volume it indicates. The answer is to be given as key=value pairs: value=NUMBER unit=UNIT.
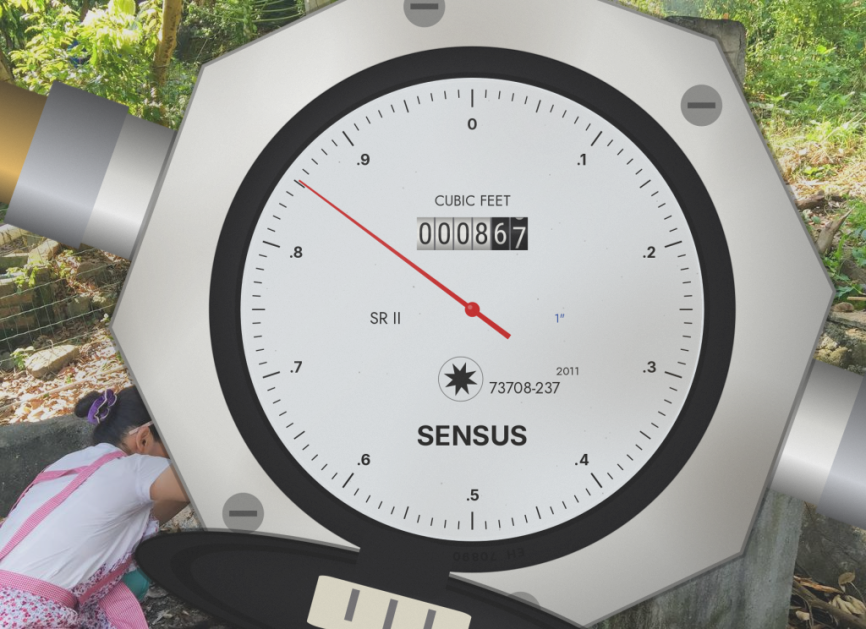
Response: value=866.85 unit=ft³
